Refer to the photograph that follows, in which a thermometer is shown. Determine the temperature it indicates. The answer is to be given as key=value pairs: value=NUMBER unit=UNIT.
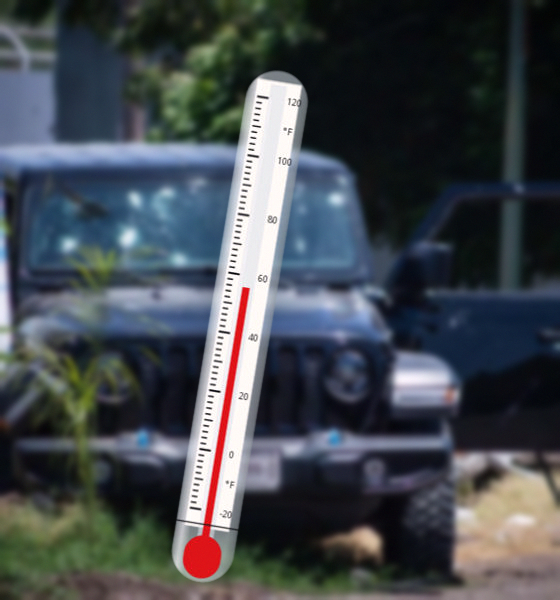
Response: value=56 unit=°F
